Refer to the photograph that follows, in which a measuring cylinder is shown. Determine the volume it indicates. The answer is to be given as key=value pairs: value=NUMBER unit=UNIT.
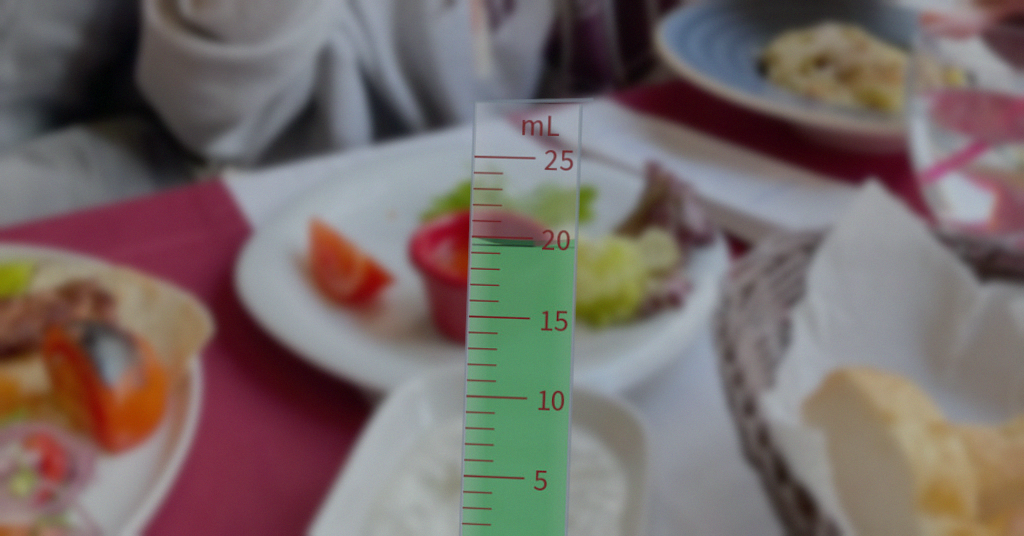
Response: value=19.5 unit=mL
